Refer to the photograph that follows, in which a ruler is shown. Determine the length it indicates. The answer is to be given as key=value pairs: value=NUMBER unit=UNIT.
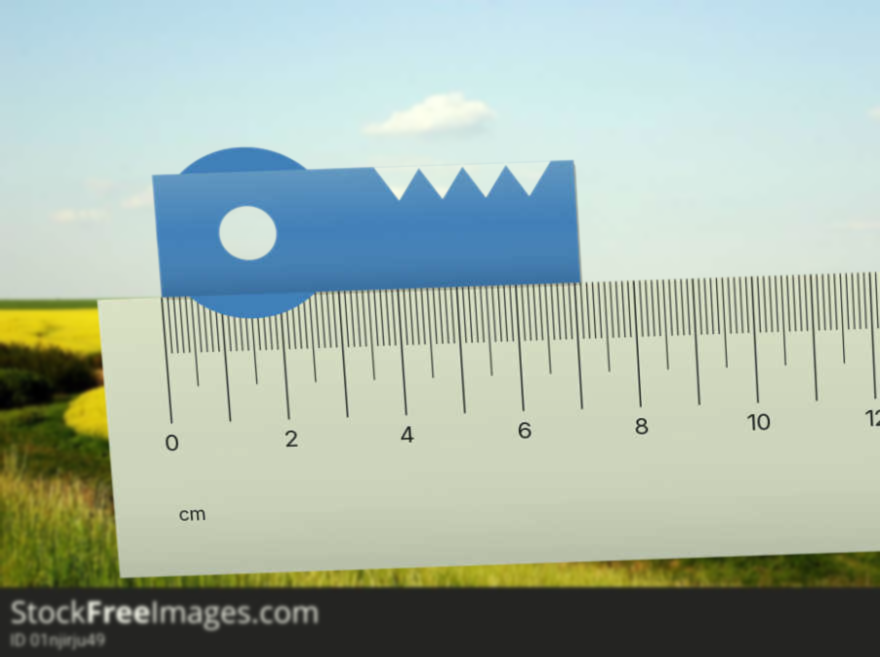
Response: value=7.1 unit=cm
